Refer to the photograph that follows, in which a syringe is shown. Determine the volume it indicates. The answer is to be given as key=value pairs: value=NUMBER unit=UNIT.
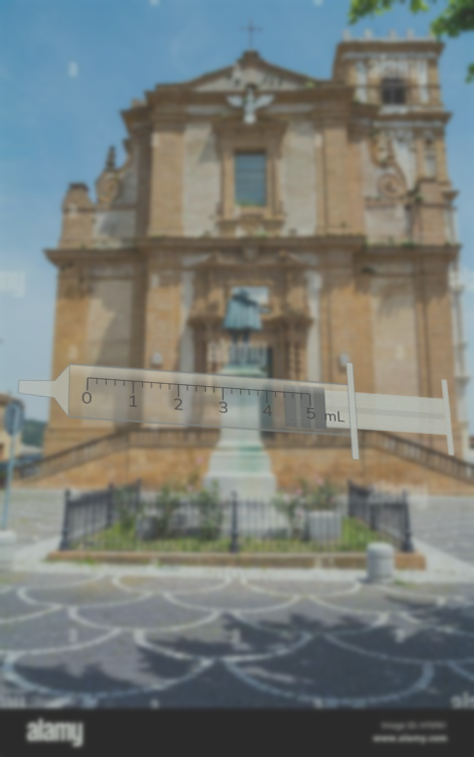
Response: value=4.4 unit=mL
